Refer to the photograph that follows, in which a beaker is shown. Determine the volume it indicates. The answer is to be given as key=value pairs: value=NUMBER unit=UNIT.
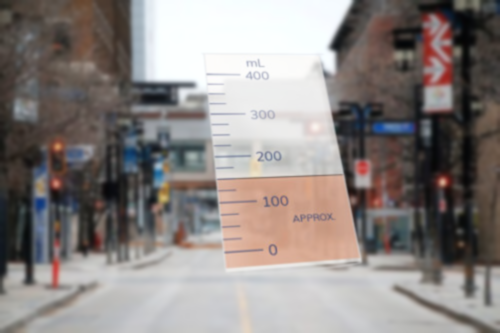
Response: value=150 unit=mL
